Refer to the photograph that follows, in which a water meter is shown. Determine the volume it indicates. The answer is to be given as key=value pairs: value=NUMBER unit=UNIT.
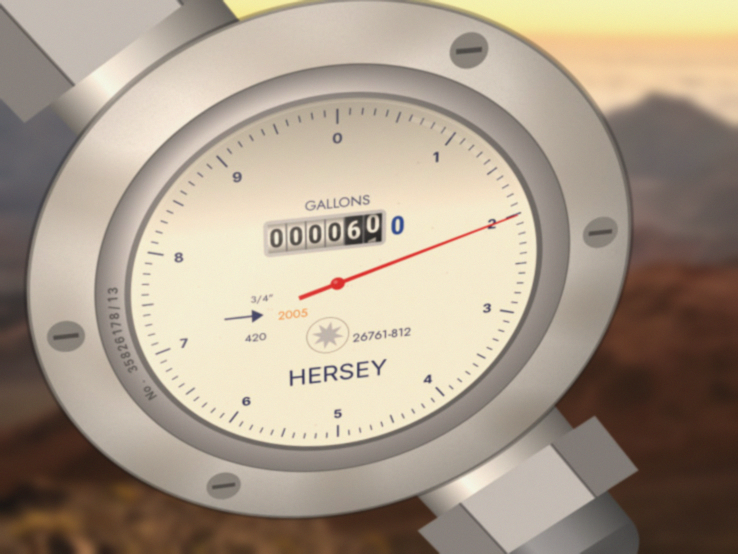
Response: value=602.0 unit=gal
